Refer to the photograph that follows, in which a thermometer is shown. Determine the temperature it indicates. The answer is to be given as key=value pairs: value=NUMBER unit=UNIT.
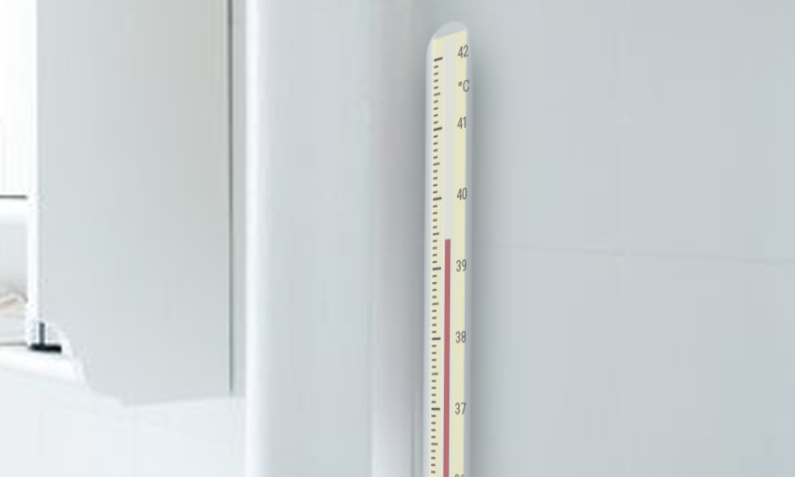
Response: value=39.4 unit=°C
